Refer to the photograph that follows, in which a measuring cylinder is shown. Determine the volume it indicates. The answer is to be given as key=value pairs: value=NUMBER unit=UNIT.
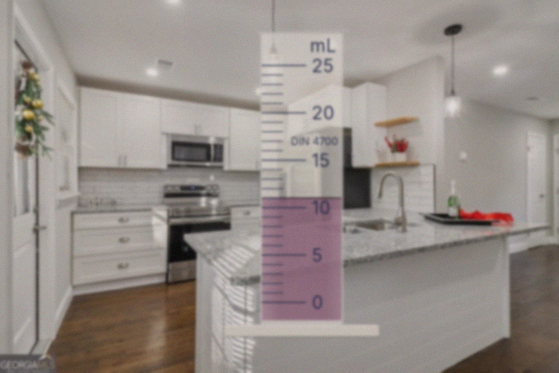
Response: value=11 unit=mL
